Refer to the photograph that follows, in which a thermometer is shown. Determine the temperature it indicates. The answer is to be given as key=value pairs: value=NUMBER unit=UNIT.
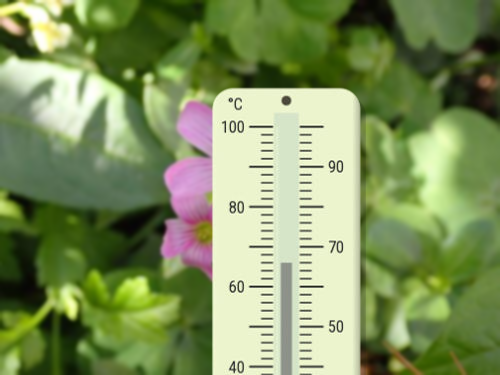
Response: value=66 unit=°C
